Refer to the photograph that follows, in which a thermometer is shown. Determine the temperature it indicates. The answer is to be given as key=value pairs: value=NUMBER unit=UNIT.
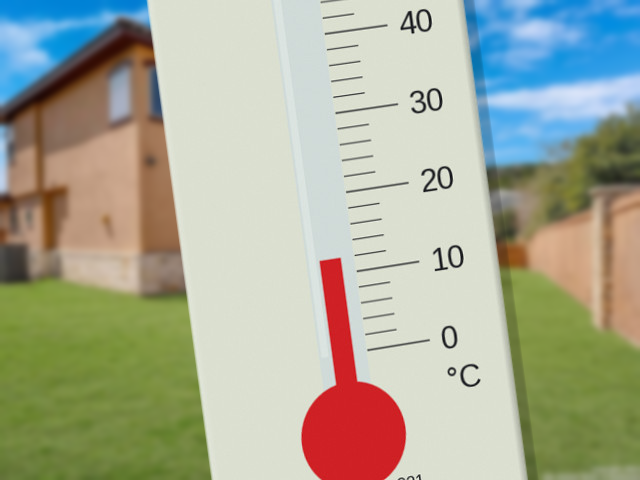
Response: value=12 unit=°C
